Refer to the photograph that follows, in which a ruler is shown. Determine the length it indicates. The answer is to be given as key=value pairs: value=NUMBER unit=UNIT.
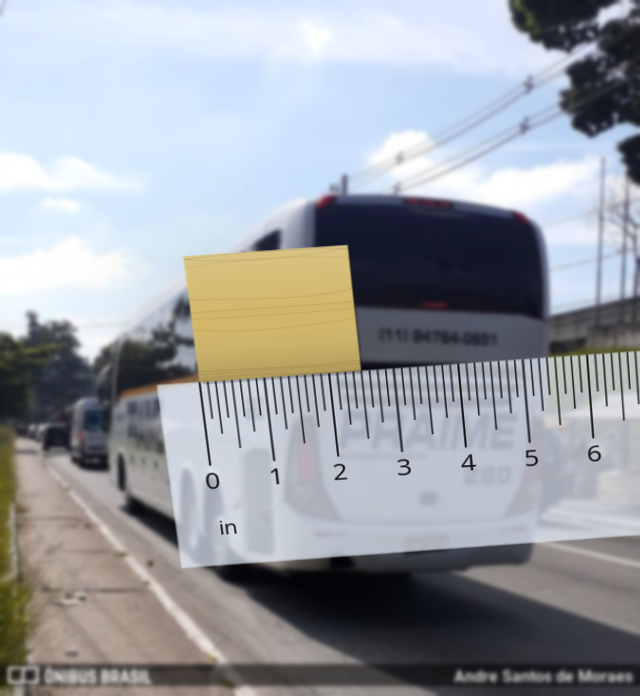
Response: value=2.5 unit=in
